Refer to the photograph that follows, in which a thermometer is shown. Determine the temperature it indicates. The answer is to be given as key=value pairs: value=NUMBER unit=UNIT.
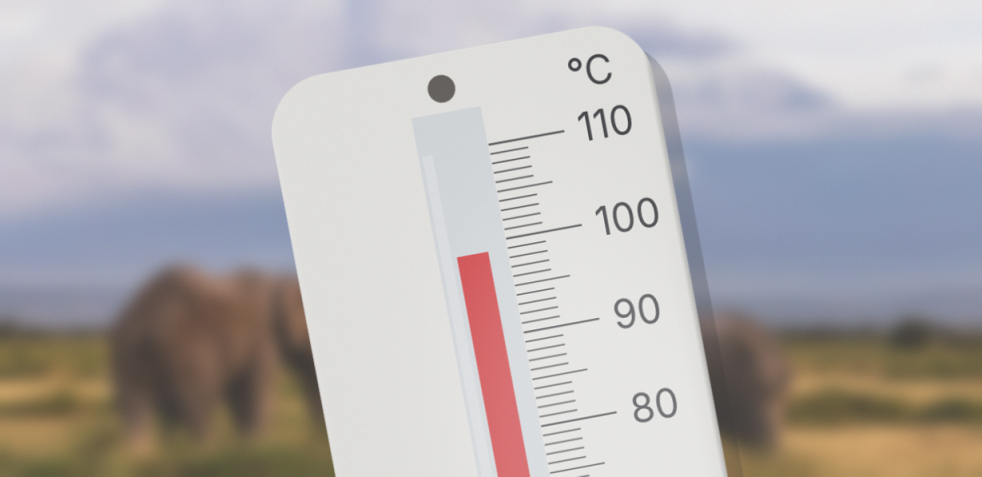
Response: value=99 unit=°C
